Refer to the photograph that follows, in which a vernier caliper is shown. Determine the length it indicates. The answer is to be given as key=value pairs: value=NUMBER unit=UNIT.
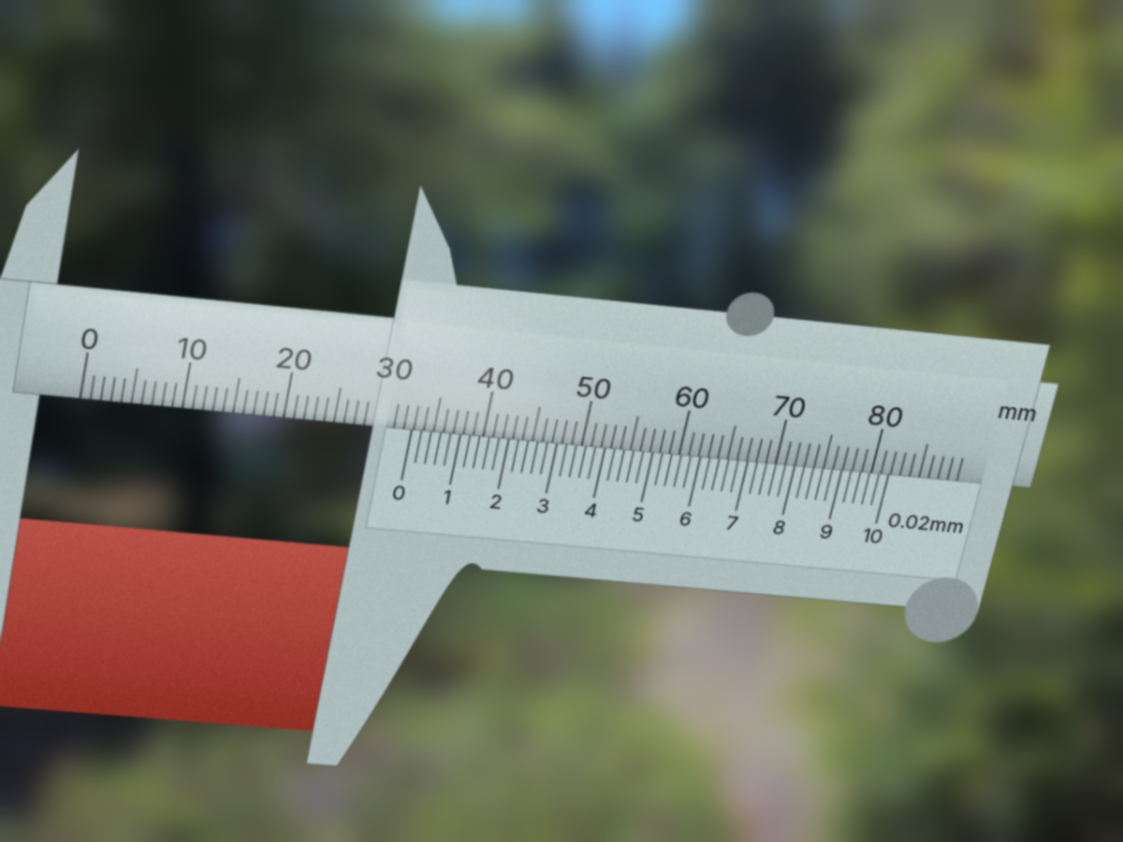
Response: value=32.8 unit=mm
